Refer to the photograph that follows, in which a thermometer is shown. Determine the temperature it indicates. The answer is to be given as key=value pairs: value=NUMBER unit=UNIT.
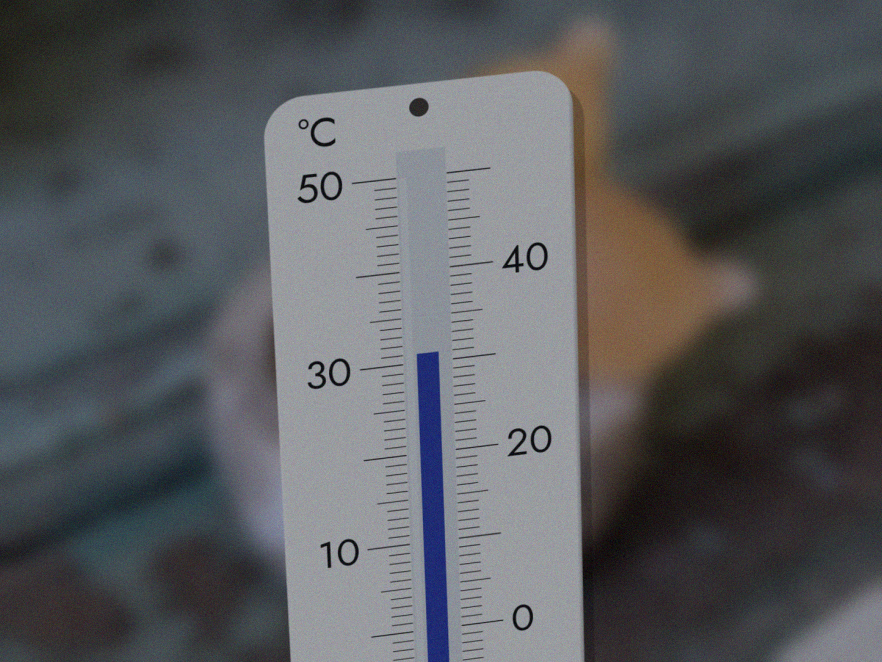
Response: value=31 unit=°C
